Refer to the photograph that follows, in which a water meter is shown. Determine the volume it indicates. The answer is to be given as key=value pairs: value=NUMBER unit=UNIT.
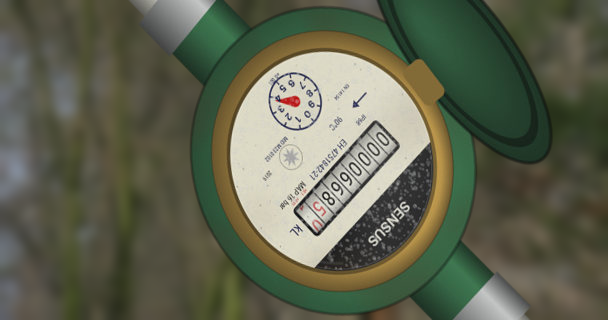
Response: value=668.503 unit=kL
